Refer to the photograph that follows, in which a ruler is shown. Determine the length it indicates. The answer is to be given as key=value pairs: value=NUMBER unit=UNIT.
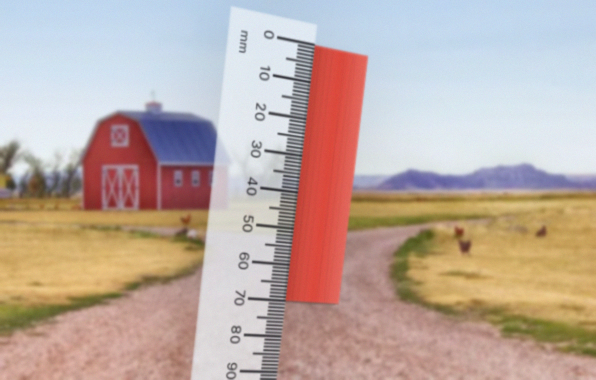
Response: value=70 unit=mm
